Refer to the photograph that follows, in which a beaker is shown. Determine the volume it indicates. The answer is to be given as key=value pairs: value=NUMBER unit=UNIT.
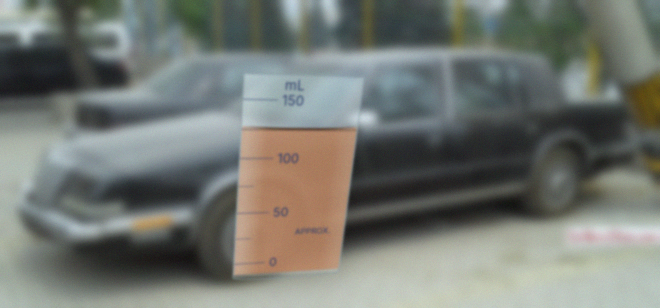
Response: value=125 unit=mL
